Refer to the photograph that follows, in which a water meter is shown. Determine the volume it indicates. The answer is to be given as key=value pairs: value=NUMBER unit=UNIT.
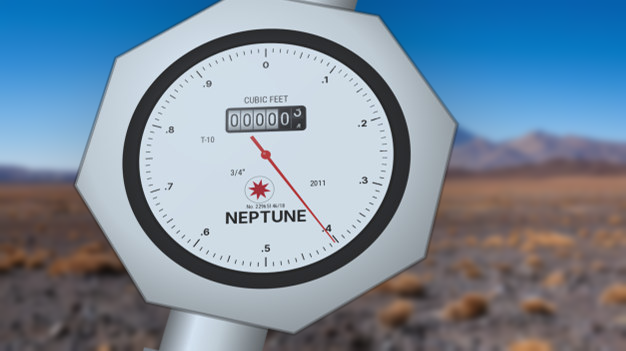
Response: value=3.40 unit=ft³
